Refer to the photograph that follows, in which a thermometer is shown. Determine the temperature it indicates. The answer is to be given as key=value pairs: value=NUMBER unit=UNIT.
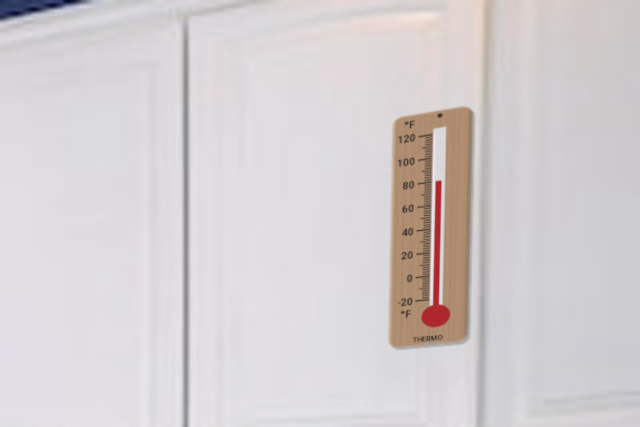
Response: value=80 unit=°F
